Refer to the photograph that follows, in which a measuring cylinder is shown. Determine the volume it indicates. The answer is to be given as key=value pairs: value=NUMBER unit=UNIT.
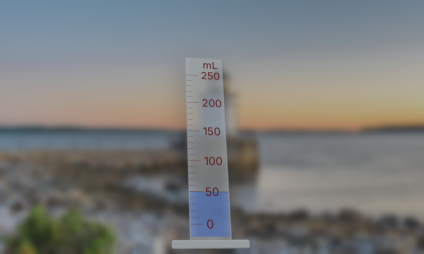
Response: value=50 unit=mL
